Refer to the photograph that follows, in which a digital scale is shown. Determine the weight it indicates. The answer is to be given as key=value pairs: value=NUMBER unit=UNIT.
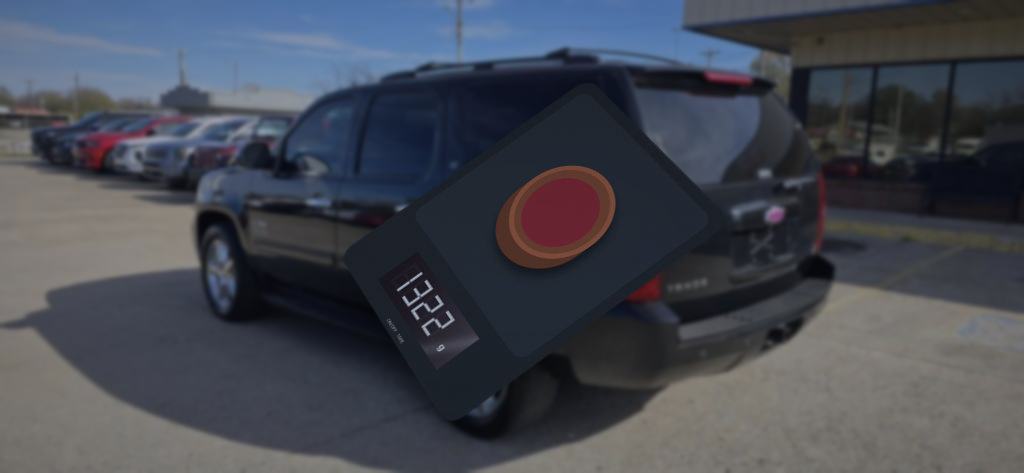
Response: value=1322 unit=g
